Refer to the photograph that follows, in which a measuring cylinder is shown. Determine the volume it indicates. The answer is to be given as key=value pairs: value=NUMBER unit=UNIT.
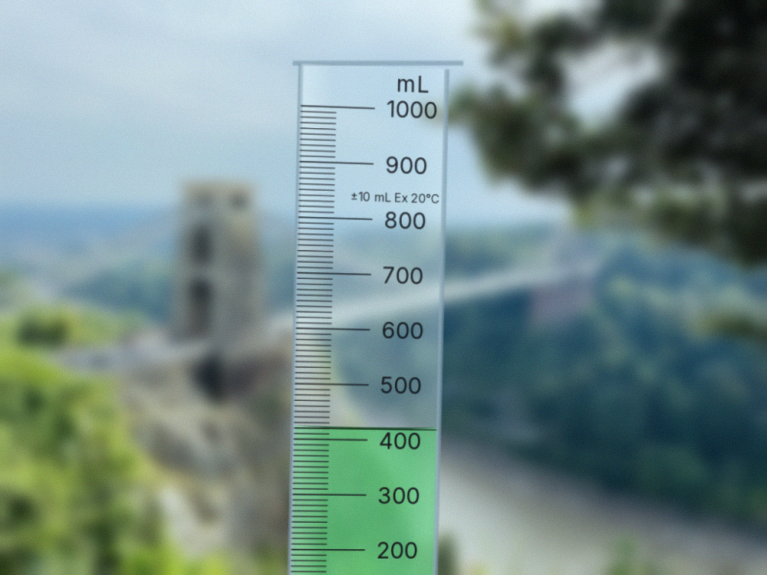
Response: value=420 unit=mL
